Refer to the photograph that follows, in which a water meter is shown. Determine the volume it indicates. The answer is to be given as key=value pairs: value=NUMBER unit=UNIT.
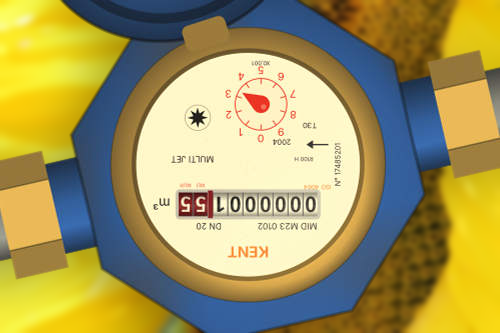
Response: value=1.553 unit=m³
